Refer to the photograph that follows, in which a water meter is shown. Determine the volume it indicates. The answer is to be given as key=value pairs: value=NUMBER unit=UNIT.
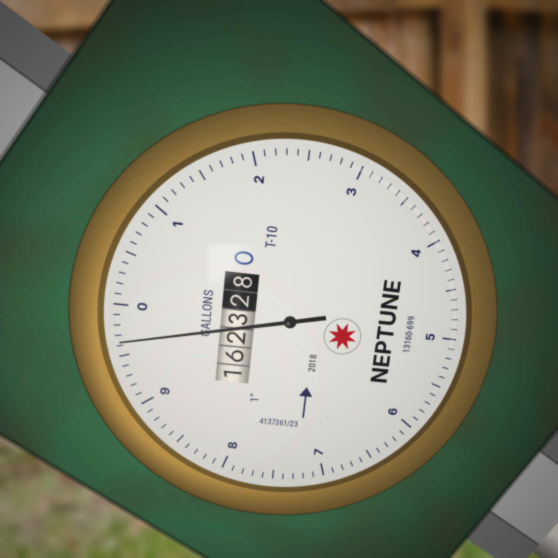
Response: value=1623279.6 unit=gal
